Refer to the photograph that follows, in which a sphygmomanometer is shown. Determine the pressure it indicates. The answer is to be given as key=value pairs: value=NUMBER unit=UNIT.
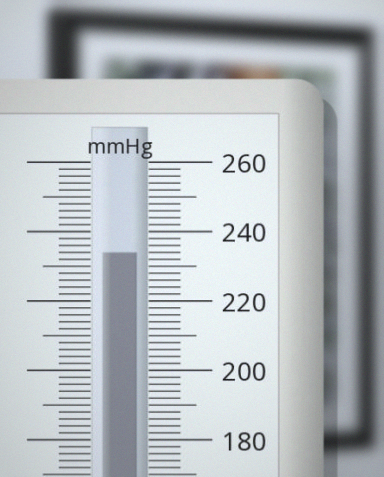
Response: value=234 unit=mmHg
